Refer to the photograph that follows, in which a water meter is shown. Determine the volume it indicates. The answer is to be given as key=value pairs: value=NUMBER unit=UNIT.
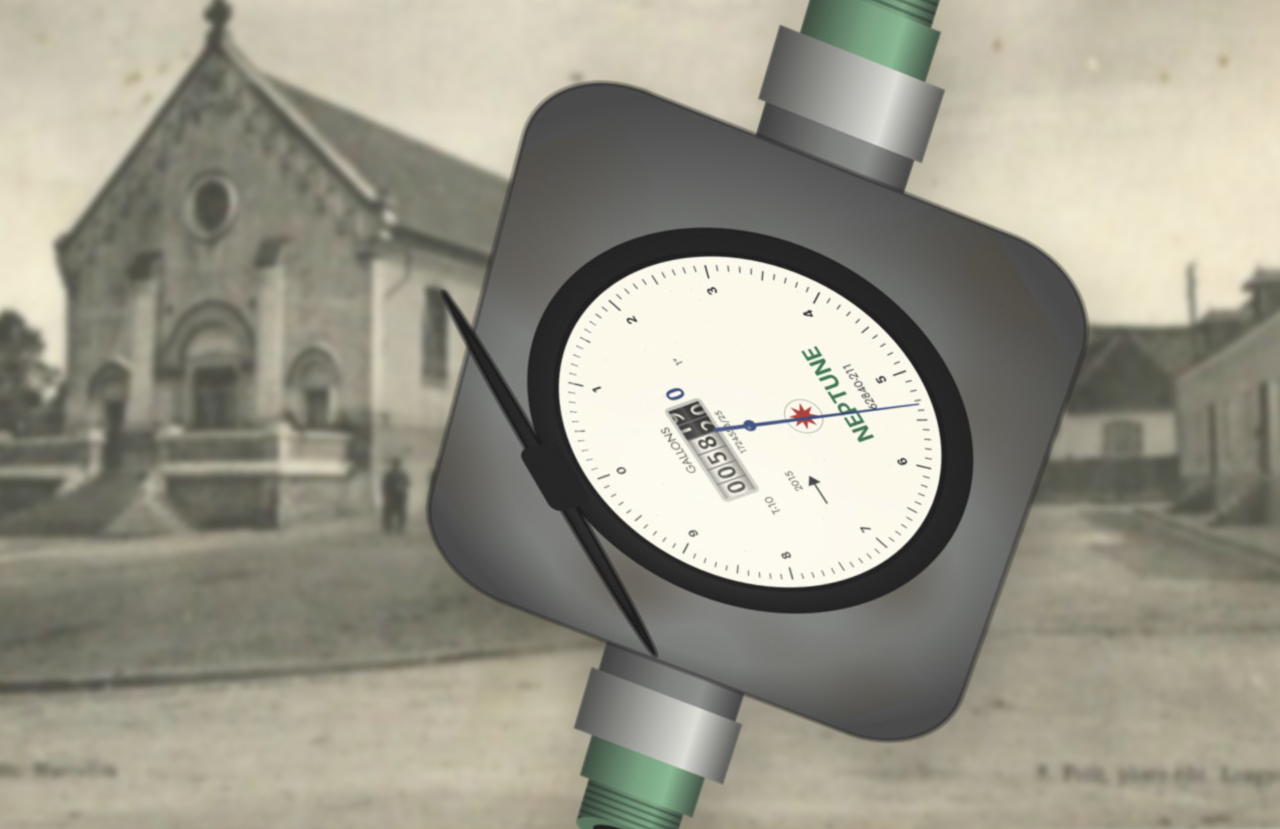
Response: value=58195.3 unit=gal
